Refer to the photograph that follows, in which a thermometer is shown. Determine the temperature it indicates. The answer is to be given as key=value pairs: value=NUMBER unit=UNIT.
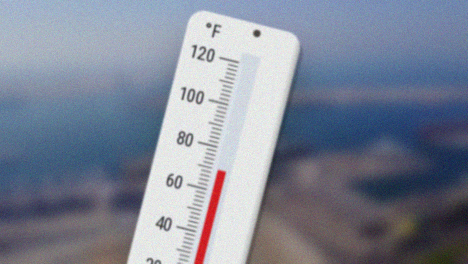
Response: value=70 unit=°F
